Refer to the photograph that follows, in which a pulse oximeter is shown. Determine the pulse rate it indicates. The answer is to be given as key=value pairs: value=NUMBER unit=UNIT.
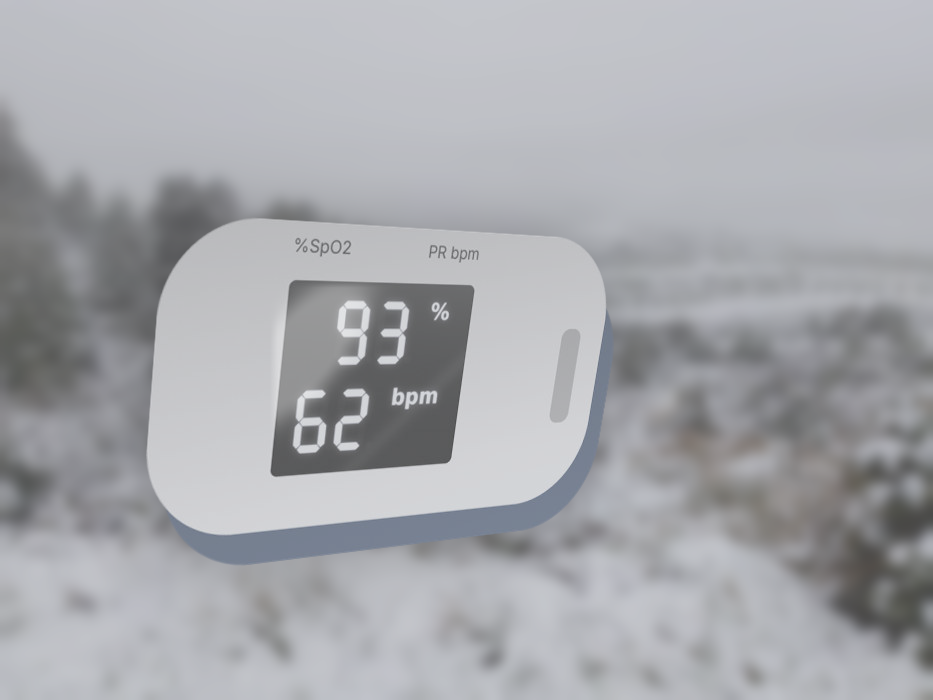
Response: value=62 unit=bpm
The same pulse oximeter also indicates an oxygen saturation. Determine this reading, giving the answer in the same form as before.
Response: value=93 unit=%
